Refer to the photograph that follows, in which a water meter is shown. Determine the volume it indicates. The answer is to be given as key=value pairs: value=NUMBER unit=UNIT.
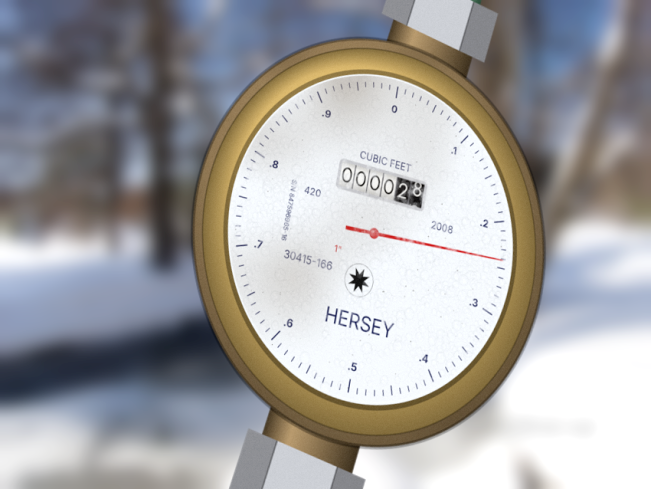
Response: value=28.24 unit=ft³
